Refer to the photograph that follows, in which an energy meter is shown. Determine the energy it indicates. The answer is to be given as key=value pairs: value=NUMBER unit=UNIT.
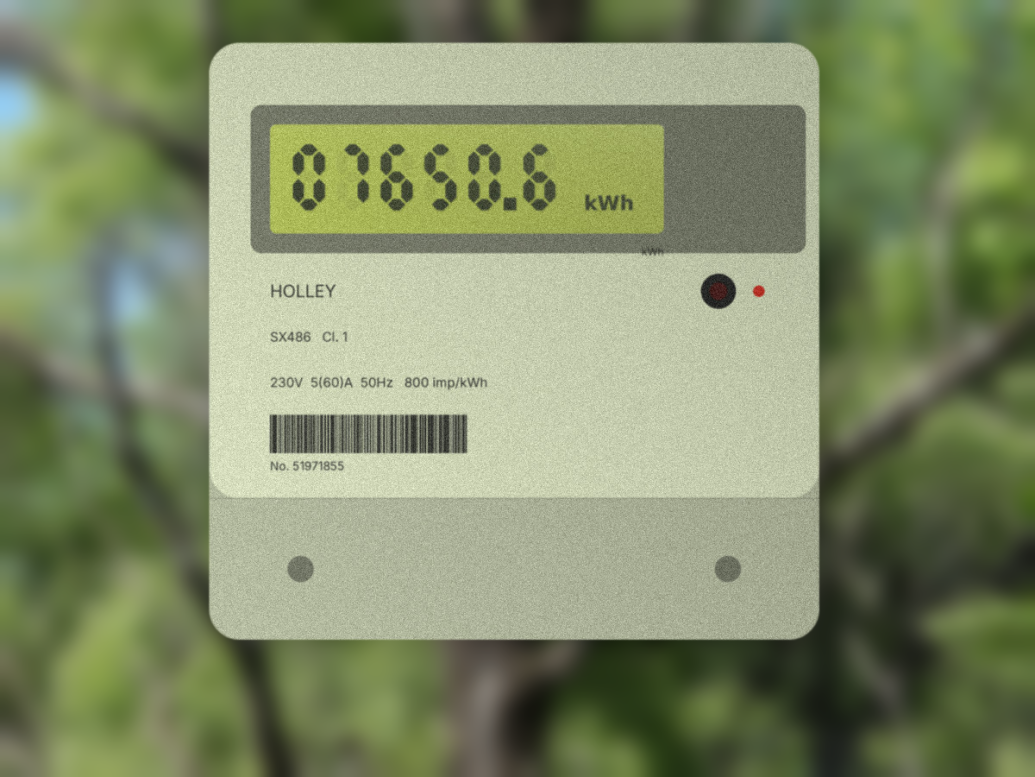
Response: value=7650.6 unit=kWh
